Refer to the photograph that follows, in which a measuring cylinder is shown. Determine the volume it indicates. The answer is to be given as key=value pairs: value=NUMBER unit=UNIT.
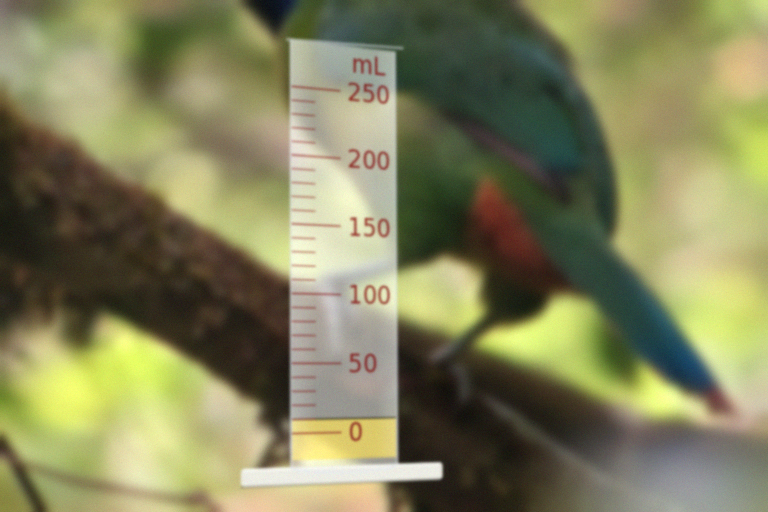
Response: value=10 unit=mL
